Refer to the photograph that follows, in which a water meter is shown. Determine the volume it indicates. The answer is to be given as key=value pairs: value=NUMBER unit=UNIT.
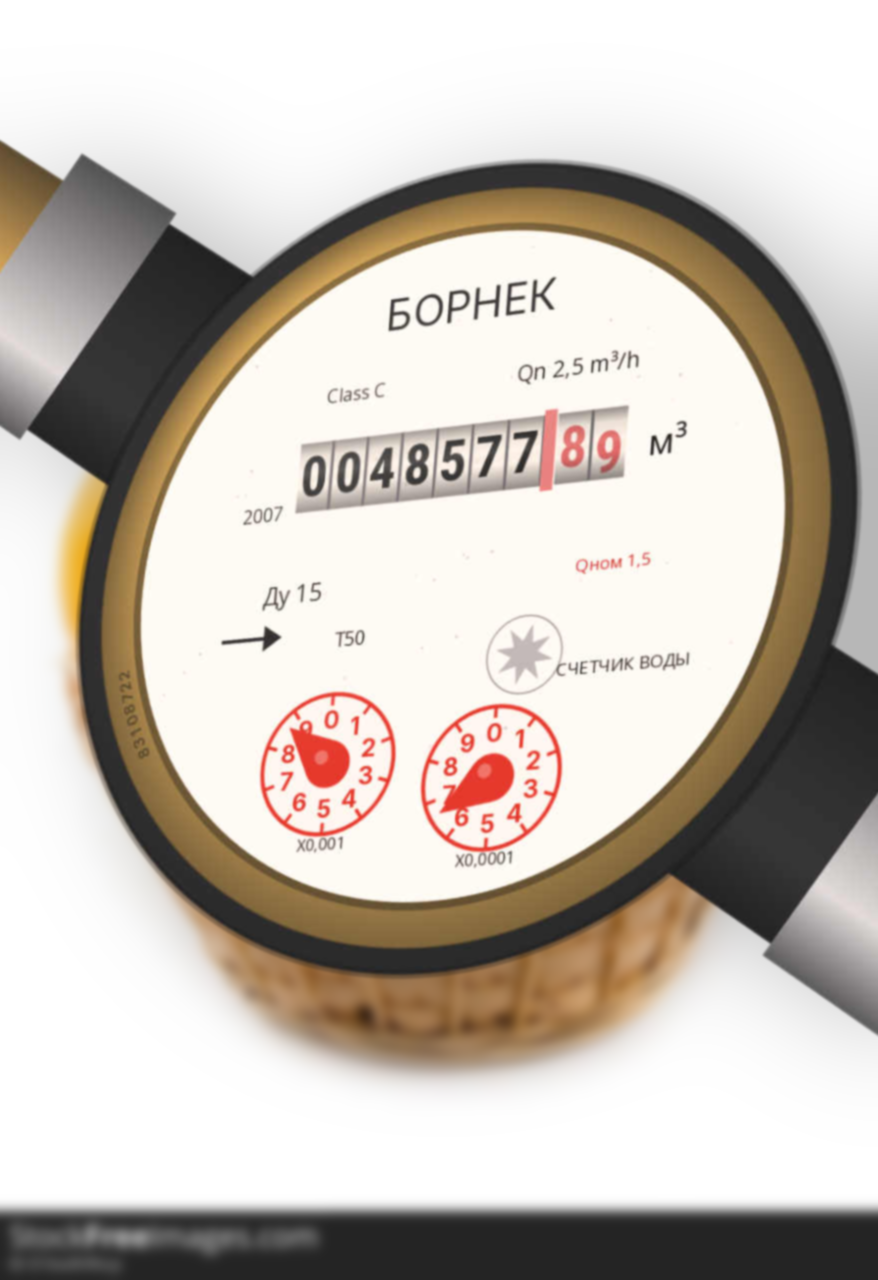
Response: value=48577.8886 unit=m³
